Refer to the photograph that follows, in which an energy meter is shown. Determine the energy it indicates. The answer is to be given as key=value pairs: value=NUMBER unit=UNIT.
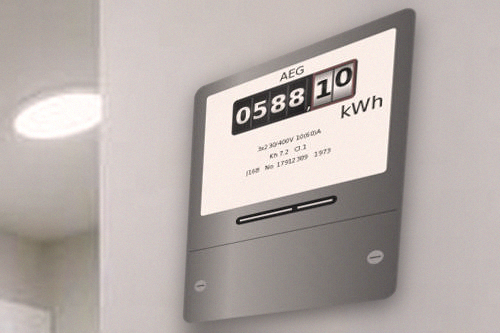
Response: value=588.10 unit=kWh
